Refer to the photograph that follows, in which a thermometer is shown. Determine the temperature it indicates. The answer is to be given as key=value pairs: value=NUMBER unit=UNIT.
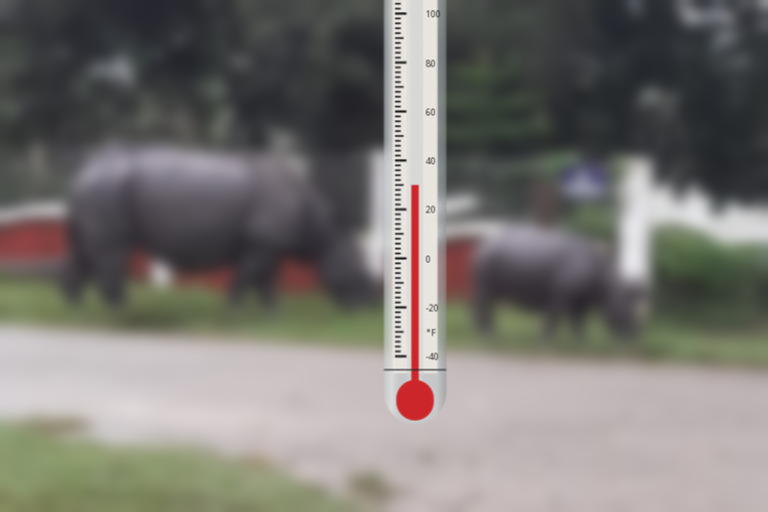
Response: value=30 unit=°F
